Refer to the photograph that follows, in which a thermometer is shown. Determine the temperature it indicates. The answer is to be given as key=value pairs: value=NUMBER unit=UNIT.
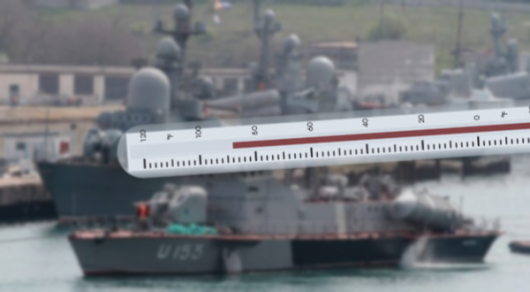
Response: value=88 unit=°F
